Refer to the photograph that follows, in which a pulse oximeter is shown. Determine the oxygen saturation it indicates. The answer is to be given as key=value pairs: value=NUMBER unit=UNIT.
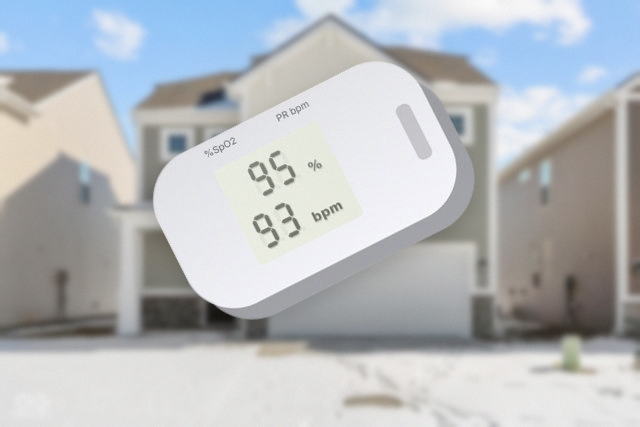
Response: value=95 unit=%
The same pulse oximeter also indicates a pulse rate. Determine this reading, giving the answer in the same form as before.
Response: value=93 unit=bpm
